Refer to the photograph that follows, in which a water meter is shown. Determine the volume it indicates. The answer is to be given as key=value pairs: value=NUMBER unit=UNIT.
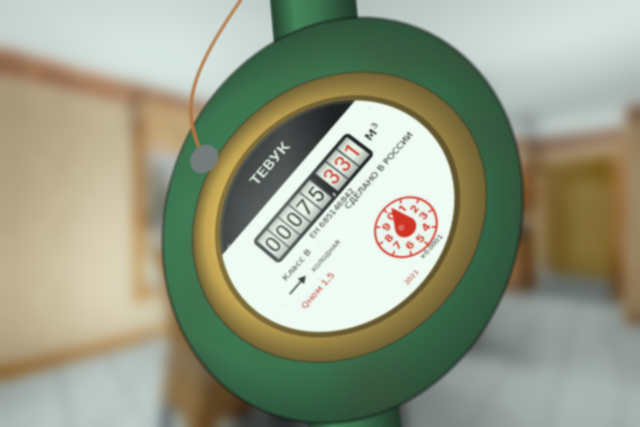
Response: value=75.3310 unit=m³
